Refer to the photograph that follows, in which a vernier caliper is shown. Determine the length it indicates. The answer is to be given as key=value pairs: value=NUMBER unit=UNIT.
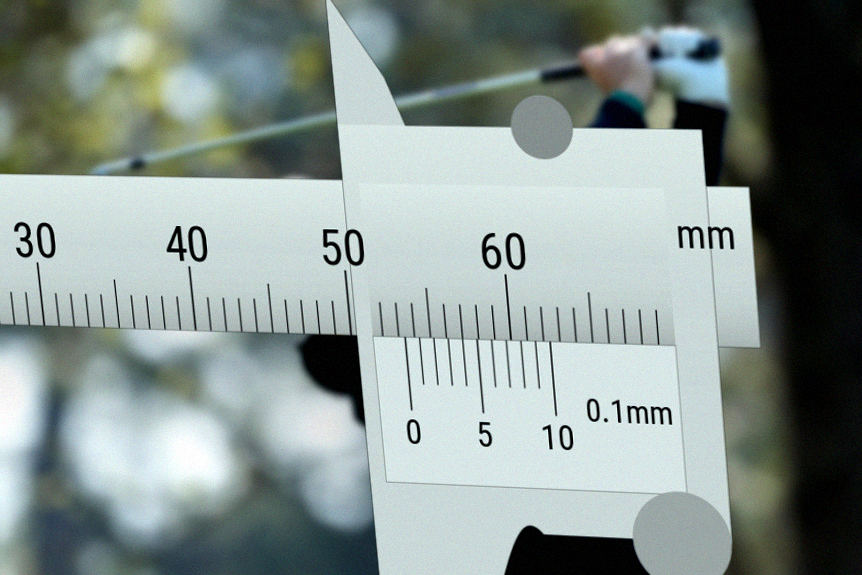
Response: value=53.4 unit=mm
